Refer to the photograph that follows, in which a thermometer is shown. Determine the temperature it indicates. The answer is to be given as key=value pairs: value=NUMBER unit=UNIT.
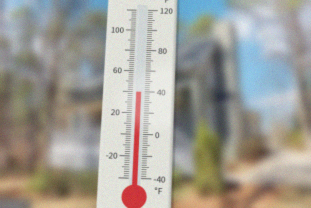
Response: value=40 unit=°F
